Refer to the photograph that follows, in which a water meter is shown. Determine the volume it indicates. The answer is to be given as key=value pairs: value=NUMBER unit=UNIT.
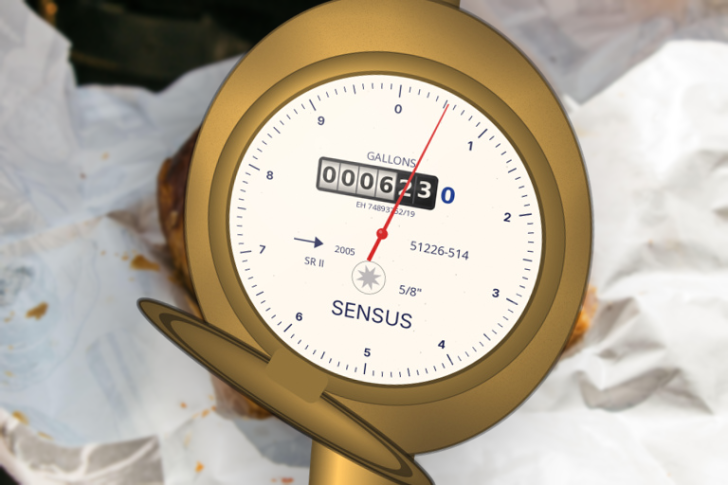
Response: value=6230.5 unit=gal
